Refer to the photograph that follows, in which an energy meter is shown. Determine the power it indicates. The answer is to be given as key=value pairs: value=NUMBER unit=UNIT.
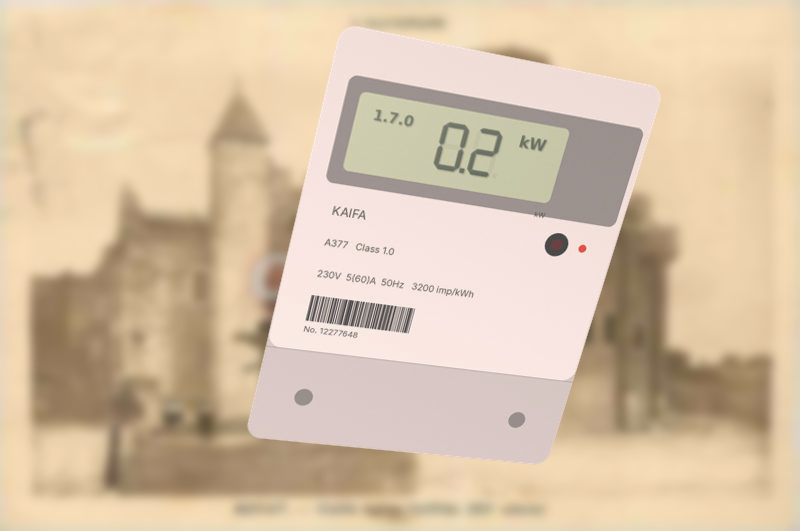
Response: value=0.2 unit=kW
